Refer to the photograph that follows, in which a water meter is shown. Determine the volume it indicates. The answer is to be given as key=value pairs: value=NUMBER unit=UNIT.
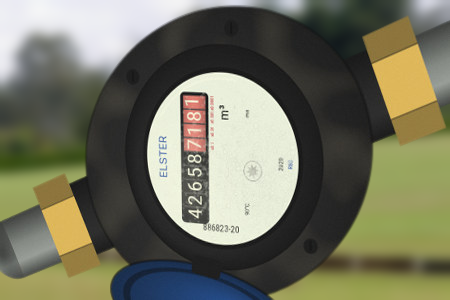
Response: value=42658.7181 unit=m³
